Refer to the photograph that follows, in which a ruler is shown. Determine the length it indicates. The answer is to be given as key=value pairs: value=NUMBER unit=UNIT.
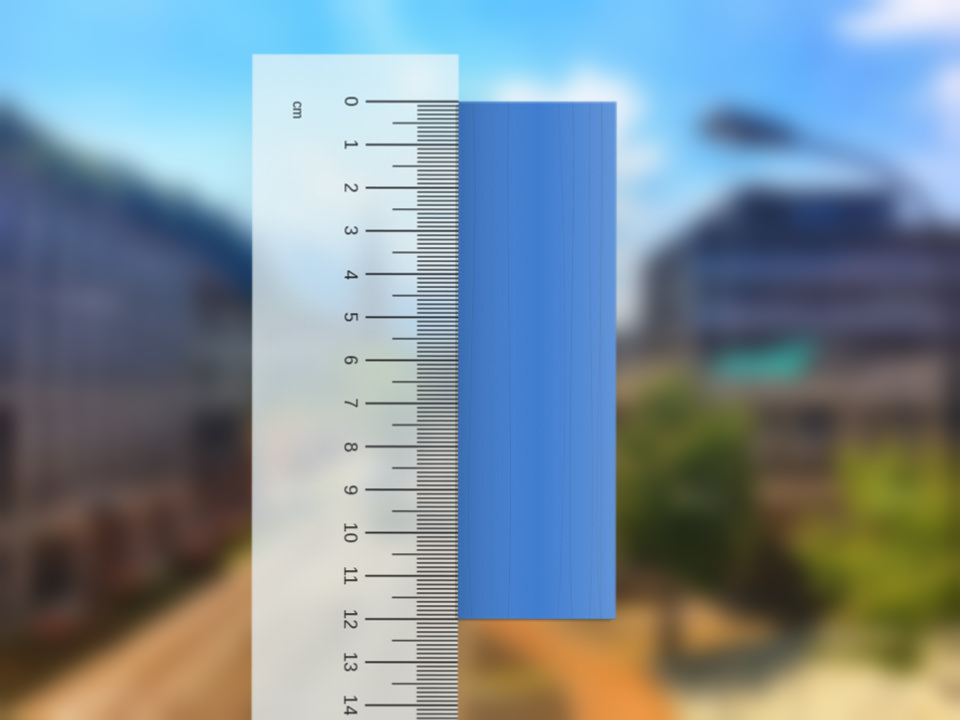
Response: value=12 unit=cm
